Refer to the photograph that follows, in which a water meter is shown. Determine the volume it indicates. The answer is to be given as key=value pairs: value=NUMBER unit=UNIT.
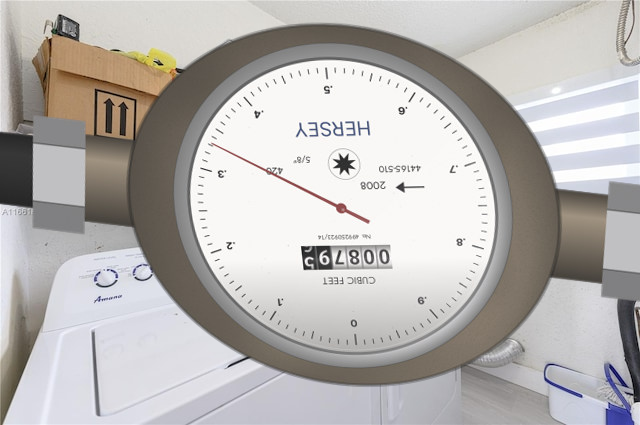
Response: value=8795.33 unit=ft³
